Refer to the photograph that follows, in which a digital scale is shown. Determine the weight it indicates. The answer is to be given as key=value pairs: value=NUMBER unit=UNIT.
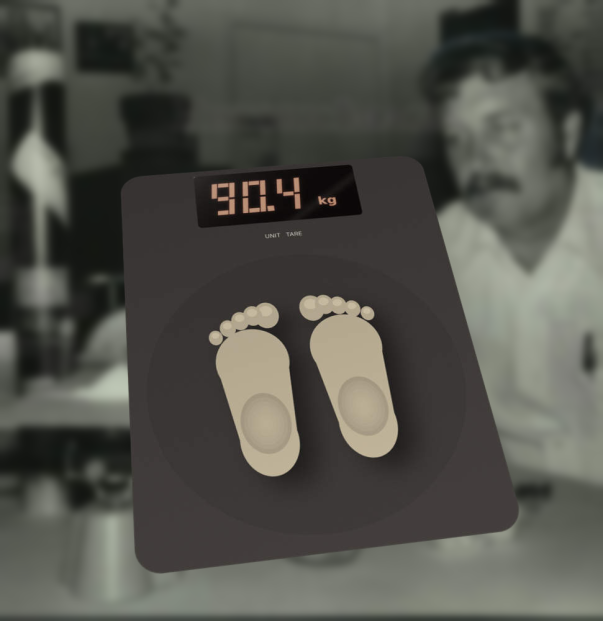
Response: value=90.4 unit=kg
